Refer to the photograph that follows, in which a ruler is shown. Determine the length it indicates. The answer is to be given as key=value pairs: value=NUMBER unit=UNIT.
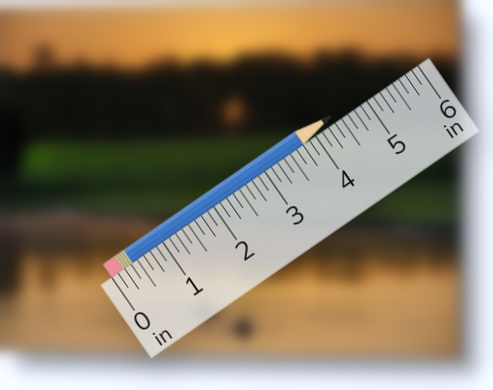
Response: value=4.375 unit=in
